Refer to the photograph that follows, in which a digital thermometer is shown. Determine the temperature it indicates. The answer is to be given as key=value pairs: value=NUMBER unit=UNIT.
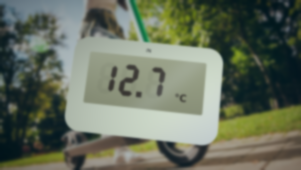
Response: value=12.7 unit=°C
